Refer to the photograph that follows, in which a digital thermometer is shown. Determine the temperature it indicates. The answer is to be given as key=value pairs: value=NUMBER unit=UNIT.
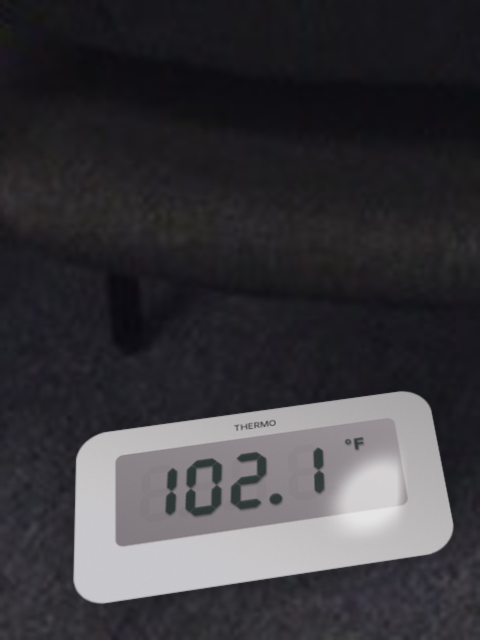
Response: value=102.1 unit=°F
